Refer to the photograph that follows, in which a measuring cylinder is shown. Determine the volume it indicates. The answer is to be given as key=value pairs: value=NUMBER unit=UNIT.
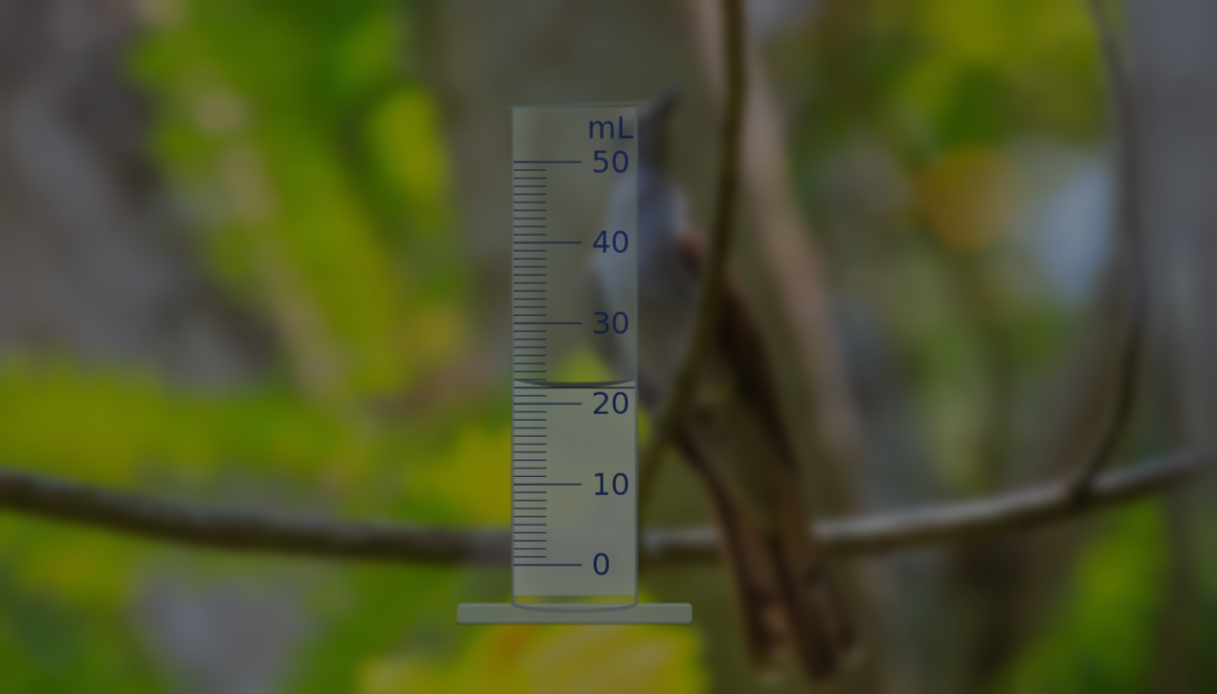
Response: value=22 unit=mL
